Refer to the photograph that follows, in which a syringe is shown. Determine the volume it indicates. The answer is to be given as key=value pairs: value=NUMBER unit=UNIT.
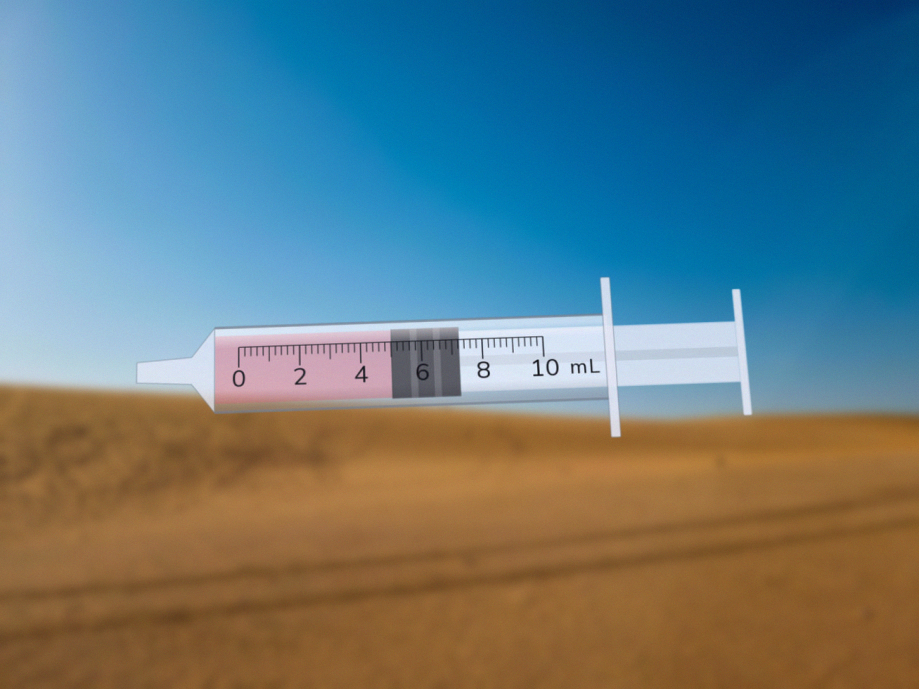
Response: value=5 unit=mL
